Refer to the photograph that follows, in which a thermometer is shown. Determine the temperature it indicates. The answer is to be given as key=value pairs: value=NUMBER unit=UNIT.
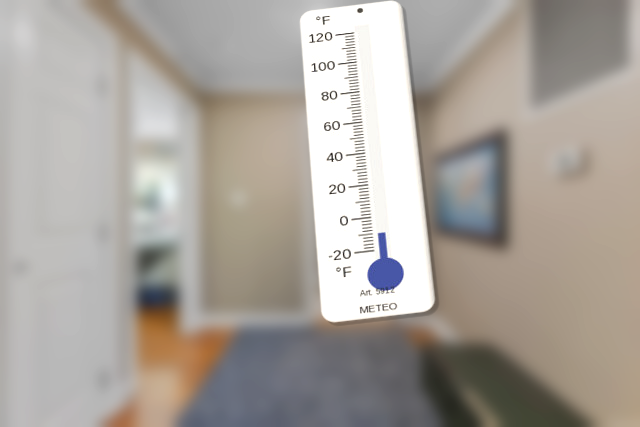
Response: value=-10 unit=°F
